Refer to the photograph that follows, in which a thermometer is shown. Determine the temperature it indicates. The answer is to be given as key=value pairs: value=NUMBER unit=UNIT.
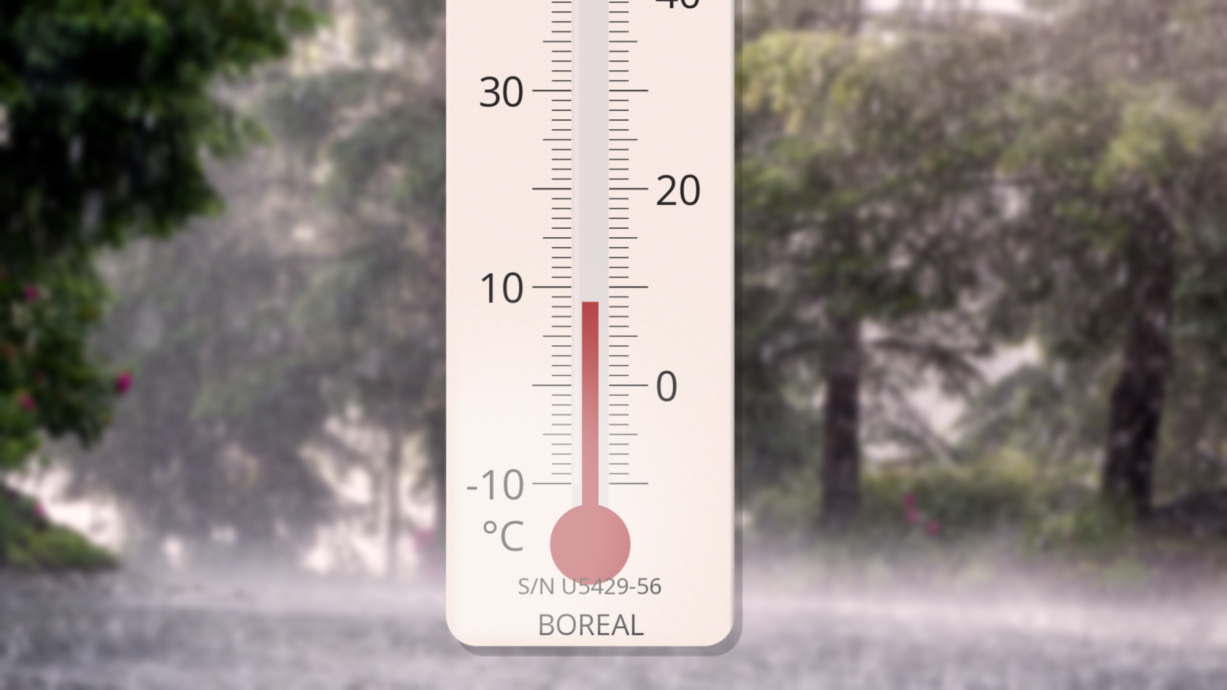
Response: value=8.5 unit=°C
